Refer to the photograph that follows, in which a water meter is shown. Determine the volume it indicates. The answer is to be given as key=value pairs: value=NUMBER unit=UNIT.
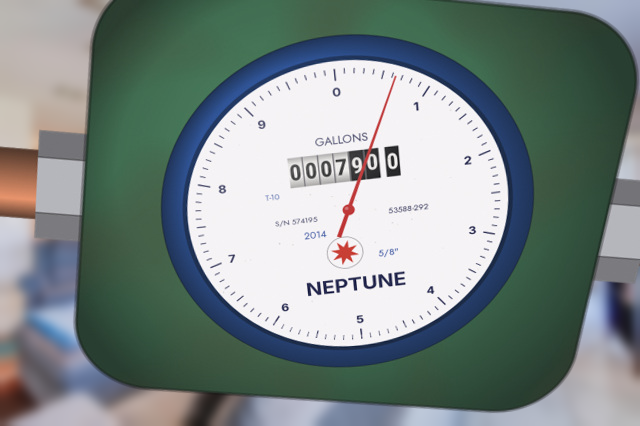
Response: value=7900.6 unit=gal
